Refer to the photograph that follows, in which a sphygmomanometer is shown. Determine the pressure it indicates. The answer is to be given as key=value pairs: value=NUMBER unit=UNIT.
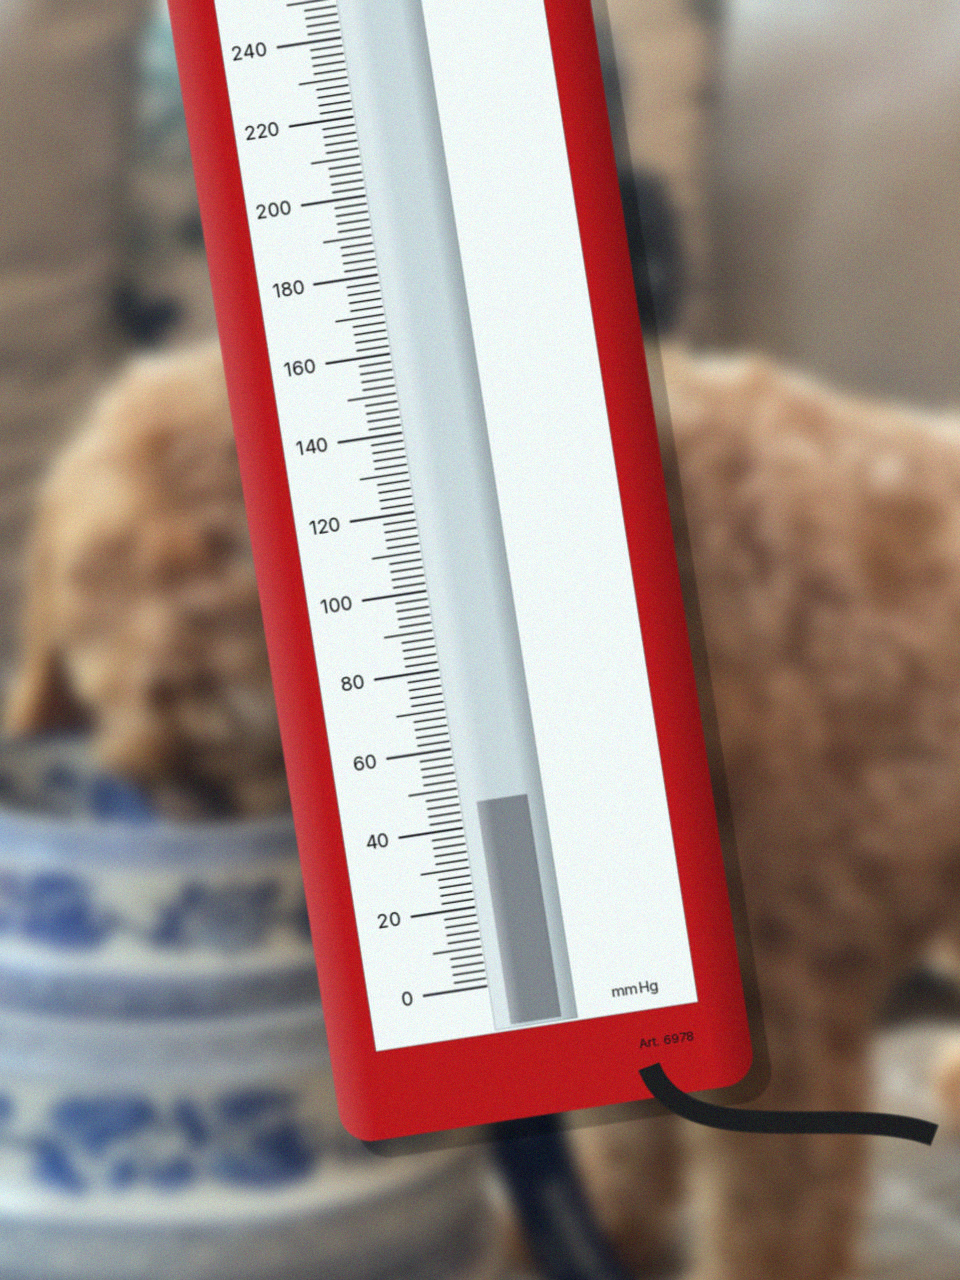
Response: value=46 unit=mmHg
